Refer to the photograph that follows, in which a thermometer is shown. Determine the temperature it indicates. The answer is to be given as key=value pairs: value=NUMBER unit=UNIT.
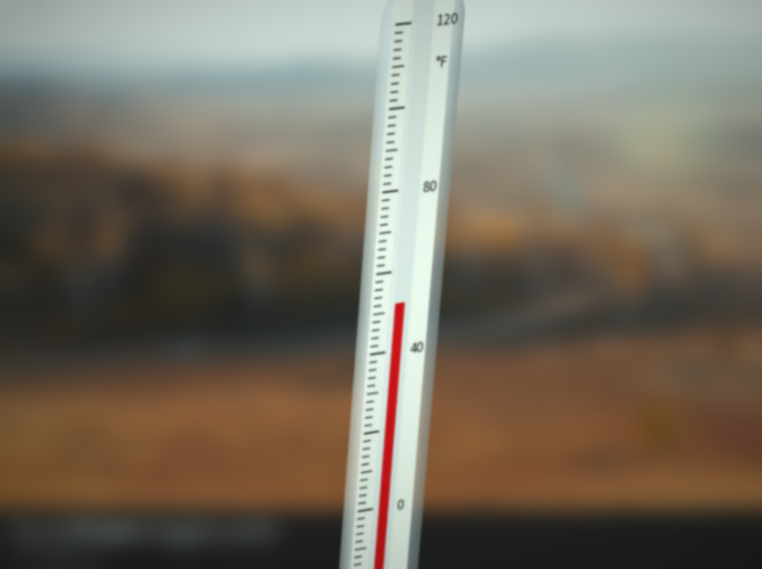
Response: value=52 unit=°F
